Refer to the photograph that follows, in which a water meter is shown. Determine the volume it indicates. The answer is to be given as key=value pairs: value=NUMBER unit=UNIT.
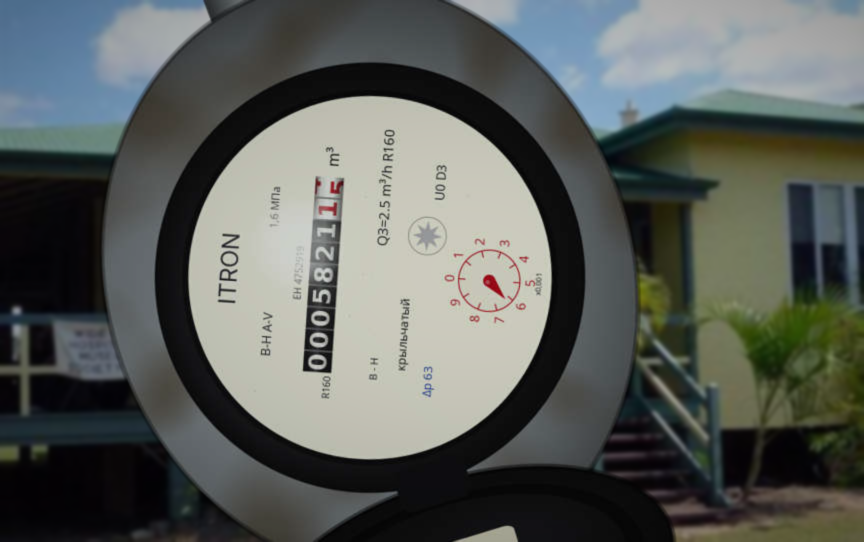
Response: value=5821.146 unit=m³
